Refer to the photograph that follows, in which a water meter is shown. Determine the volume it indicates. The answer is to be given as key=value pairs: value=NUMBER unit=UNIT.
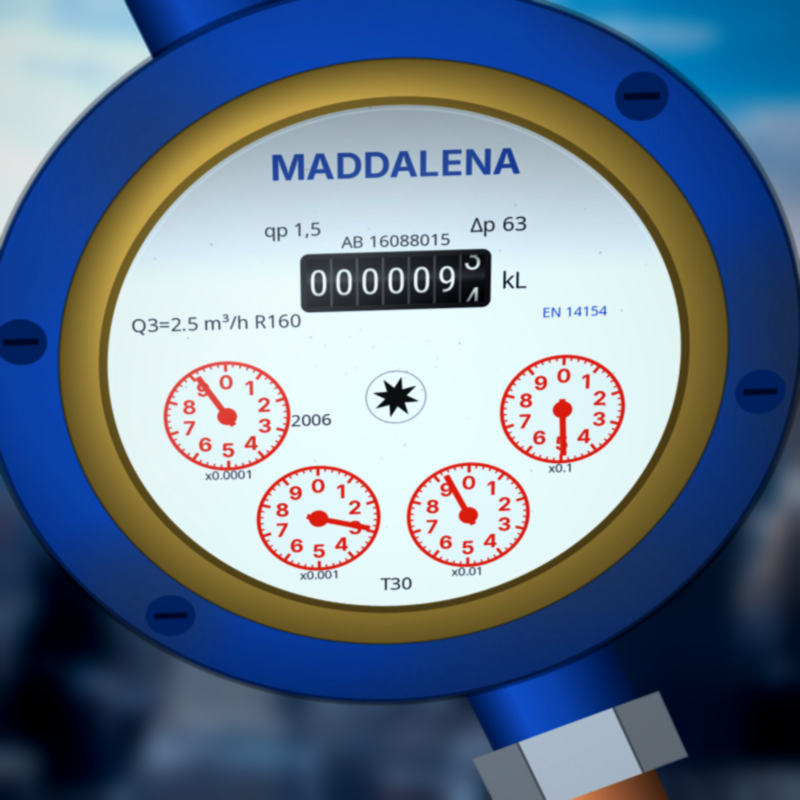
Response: value=93.4929 unit=kL
